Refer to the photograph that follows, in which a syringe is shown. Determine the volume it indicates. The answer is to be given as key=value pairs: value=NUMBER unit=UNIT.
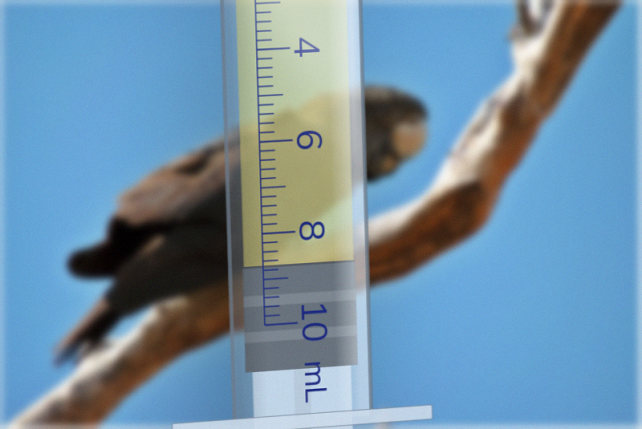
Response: value=8.7 unit=mL
